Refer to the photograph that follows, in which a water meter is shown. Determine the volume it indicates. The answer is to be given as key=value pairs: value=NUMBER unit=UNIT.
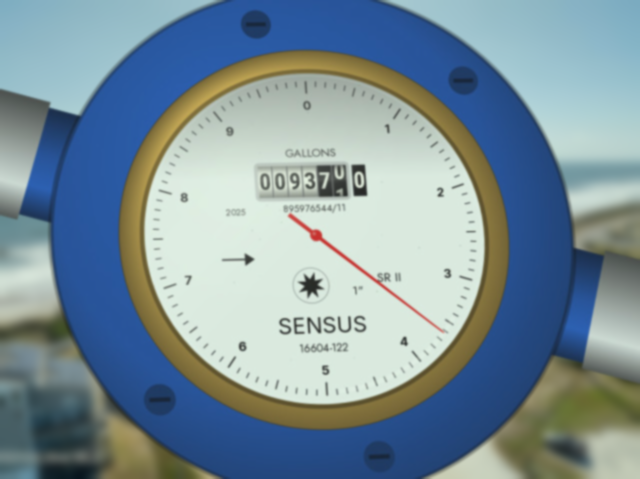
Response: value=93703.6 unit=gal
